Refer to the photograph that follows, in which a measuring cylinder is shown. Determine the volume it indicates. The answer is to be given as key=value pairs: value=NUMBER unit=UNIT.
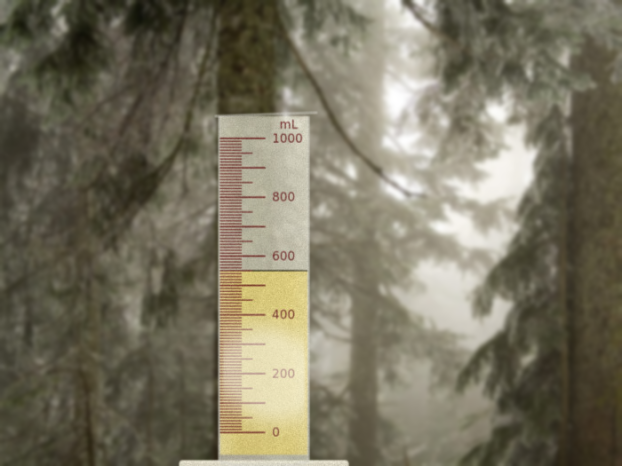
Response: value=550 unit=mL
